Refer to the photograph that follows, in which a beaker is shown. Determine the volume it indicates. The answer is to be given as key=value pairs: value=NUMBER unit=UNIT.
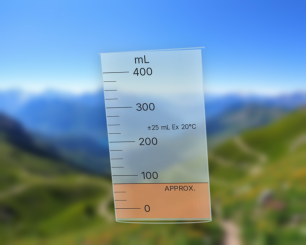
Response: value=75 unit=mL
